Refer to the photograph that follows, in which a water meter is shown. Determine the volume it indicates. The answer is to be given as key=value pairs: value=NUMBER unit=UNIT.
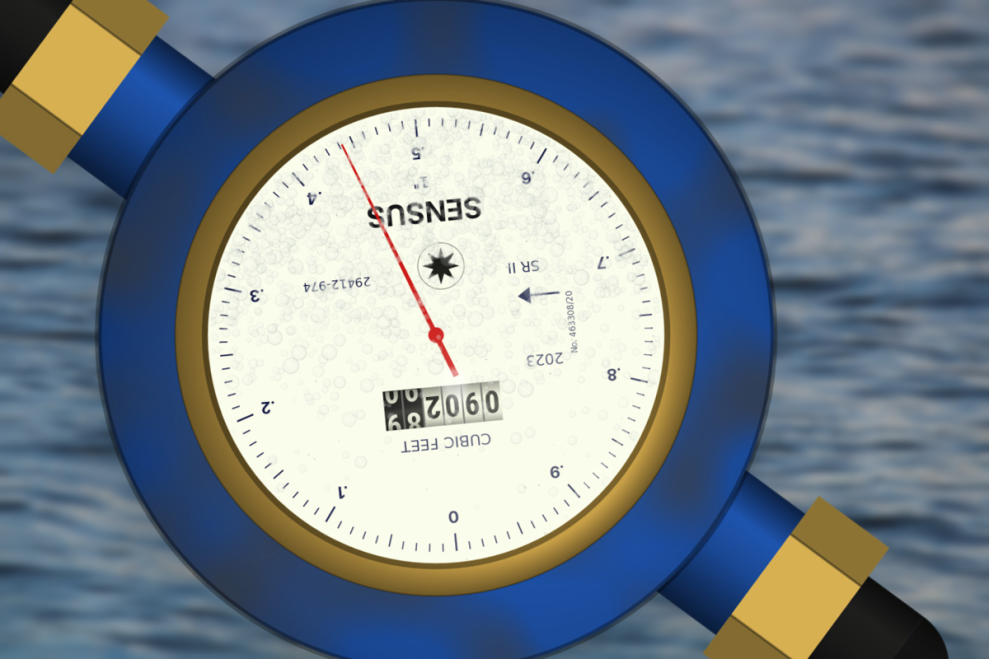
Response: value=90289.44 unit=ft³
